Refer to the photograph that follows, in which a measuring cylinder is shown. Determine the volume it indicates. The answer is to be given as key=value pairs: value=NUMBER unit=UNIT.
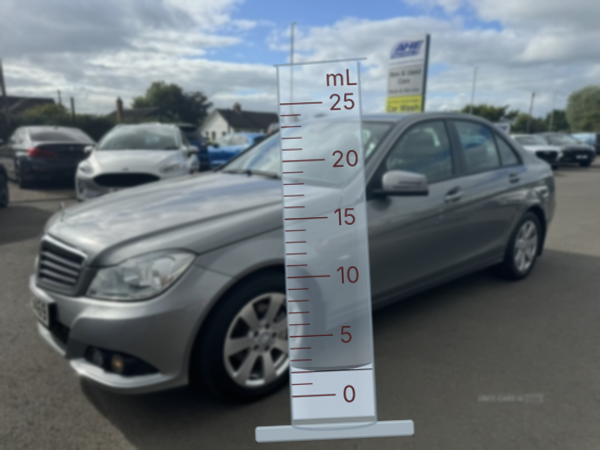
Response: value=2 unit=mL
